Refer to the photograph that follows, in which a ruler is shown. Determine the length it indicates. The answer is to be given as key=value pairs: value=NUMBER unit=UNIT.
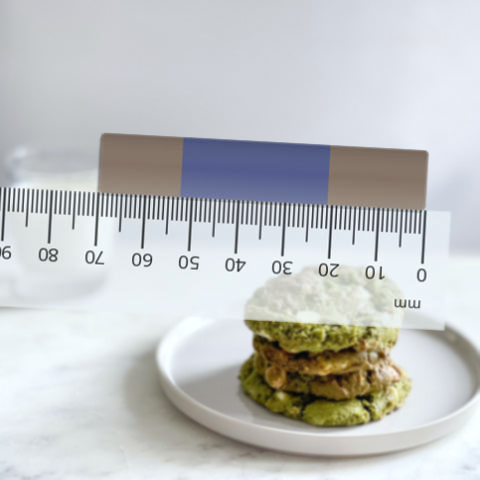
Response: value=70 unit=mm
